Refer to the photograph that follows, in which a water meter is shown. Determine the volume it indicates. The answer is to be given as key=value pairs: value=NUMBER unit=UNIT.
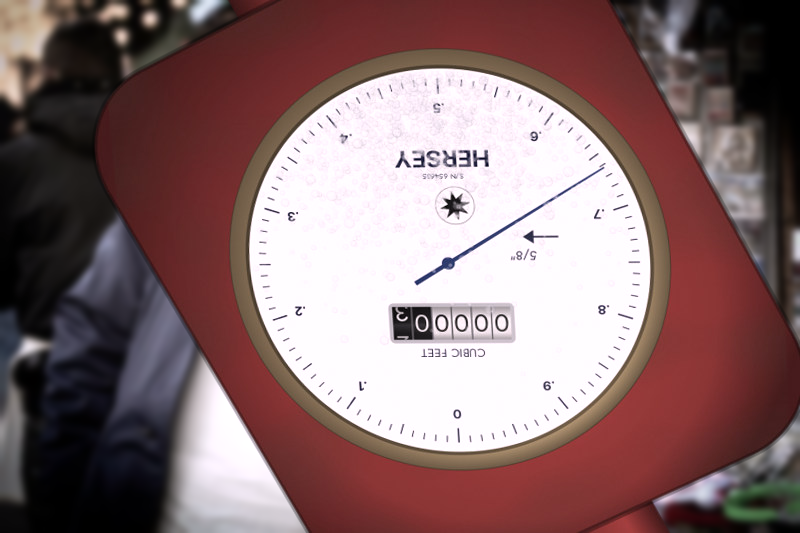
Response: value=2.66 unit=ft³
